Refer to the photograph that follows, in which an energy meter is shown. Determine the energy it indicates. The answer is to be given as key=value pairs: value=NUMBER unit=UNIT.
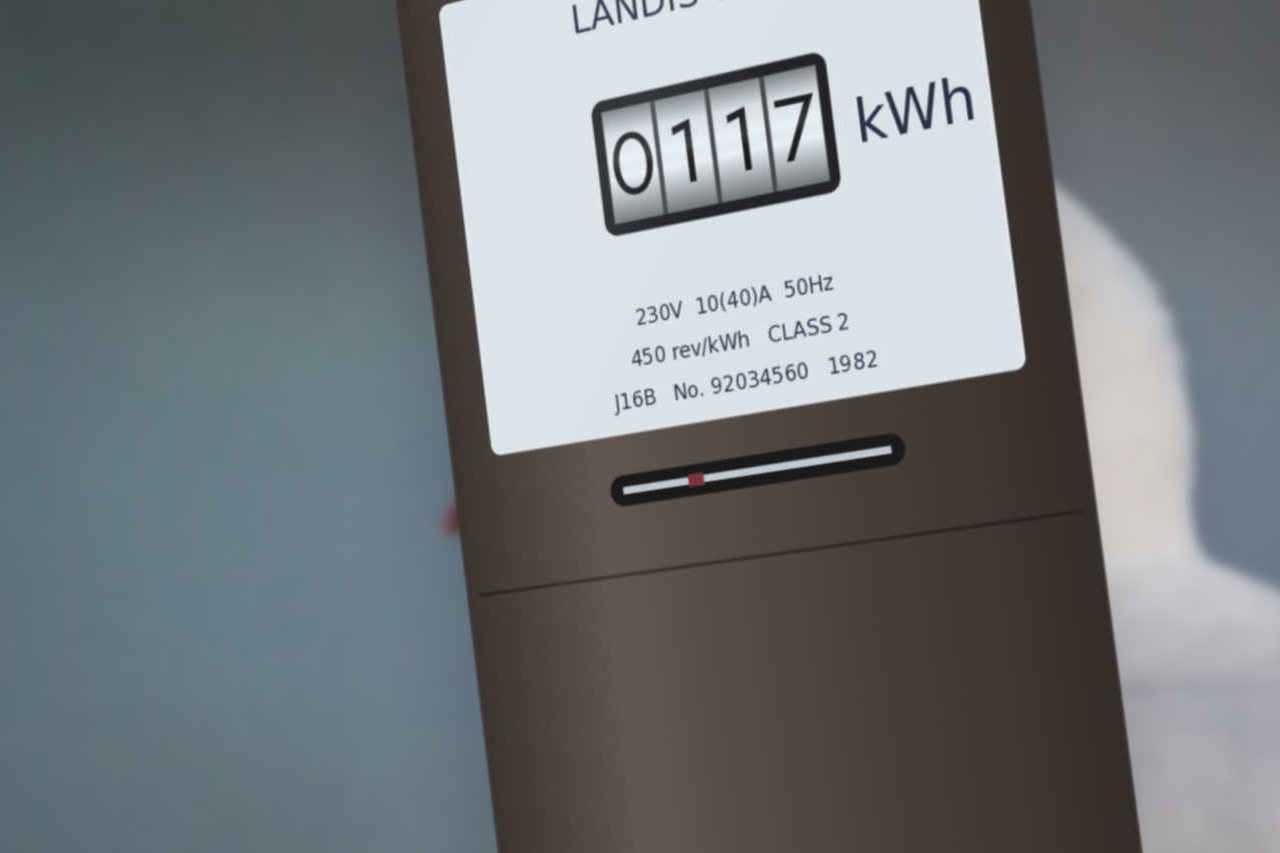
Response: value=117 unit=kWh
